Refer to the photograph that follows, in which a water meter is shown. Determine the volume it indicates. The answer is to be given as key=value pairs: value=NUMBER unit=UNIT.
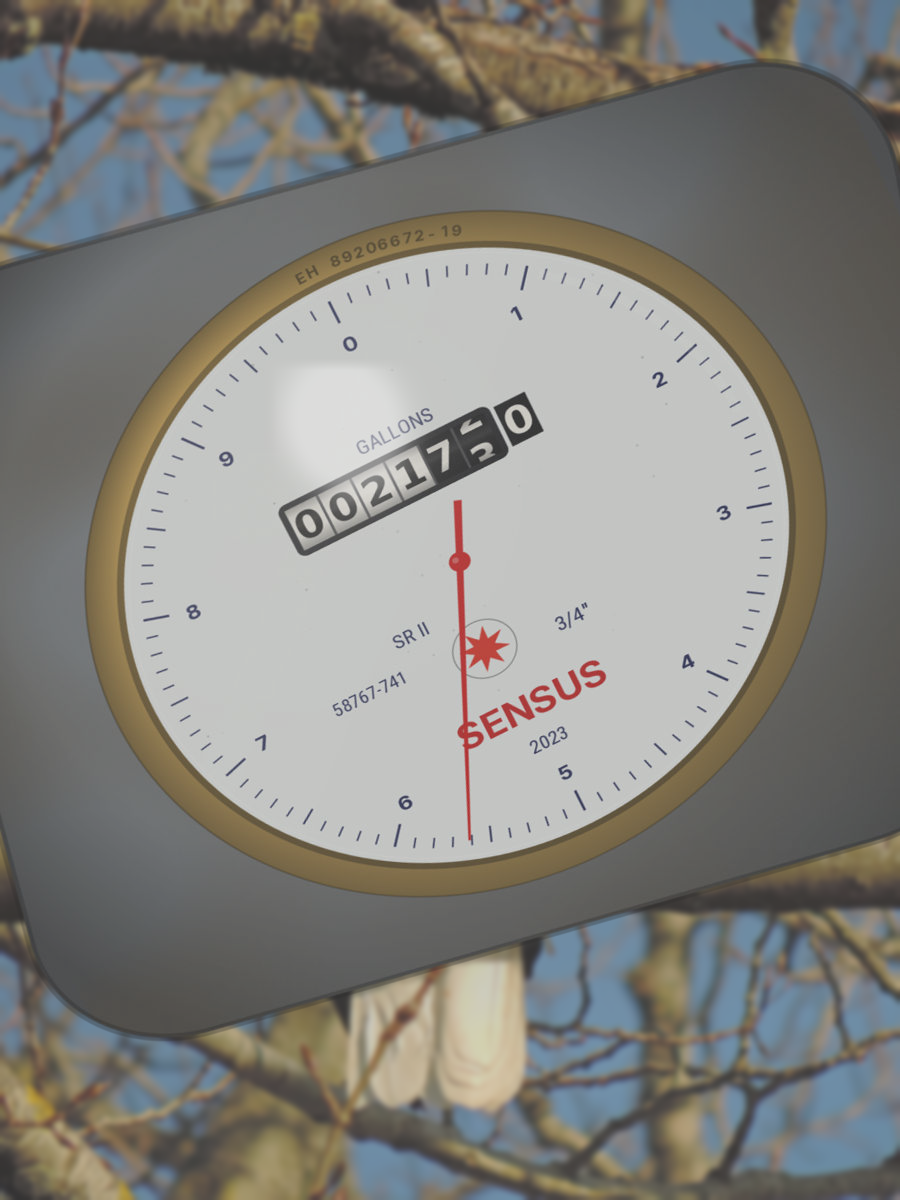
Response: value=21725.6 unit=gal
